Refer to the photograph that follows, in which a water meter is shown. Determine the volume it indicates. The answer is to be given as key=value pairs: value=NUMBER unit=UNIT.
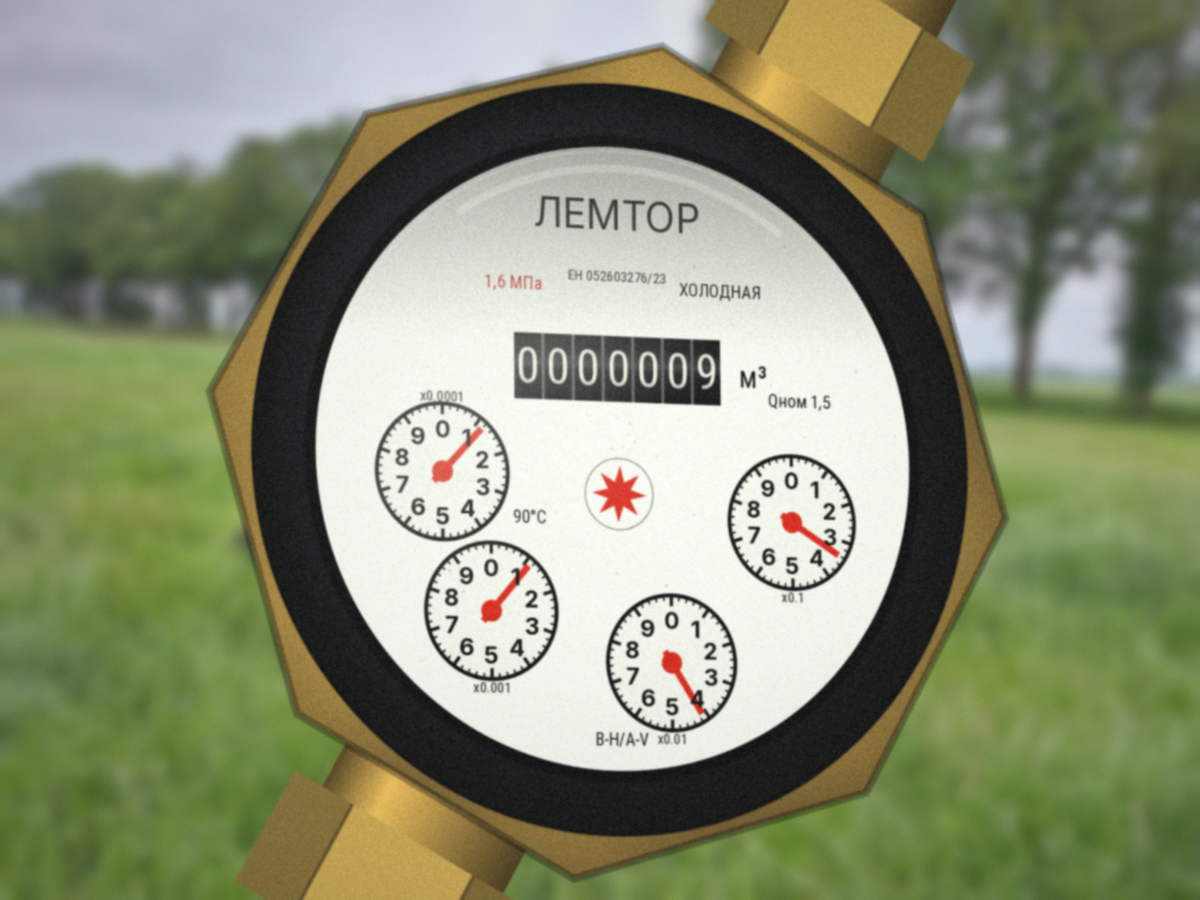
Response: value=9.3411 unit=m³
